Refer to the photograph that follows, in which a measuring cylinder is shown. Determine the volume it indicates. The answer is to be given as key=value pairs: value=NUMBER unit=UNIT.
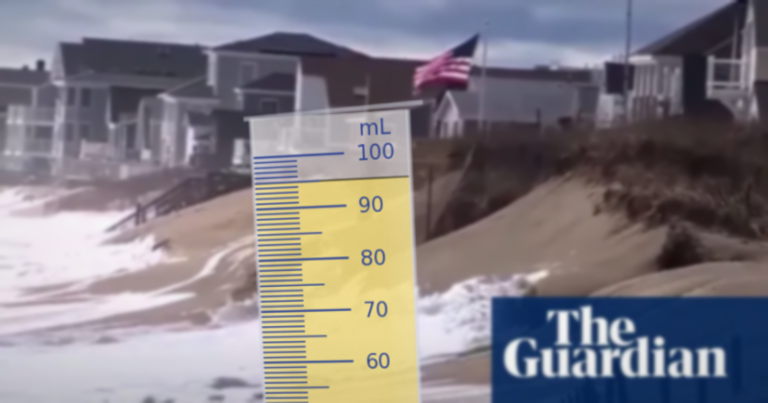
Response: value=95 unit=mL
